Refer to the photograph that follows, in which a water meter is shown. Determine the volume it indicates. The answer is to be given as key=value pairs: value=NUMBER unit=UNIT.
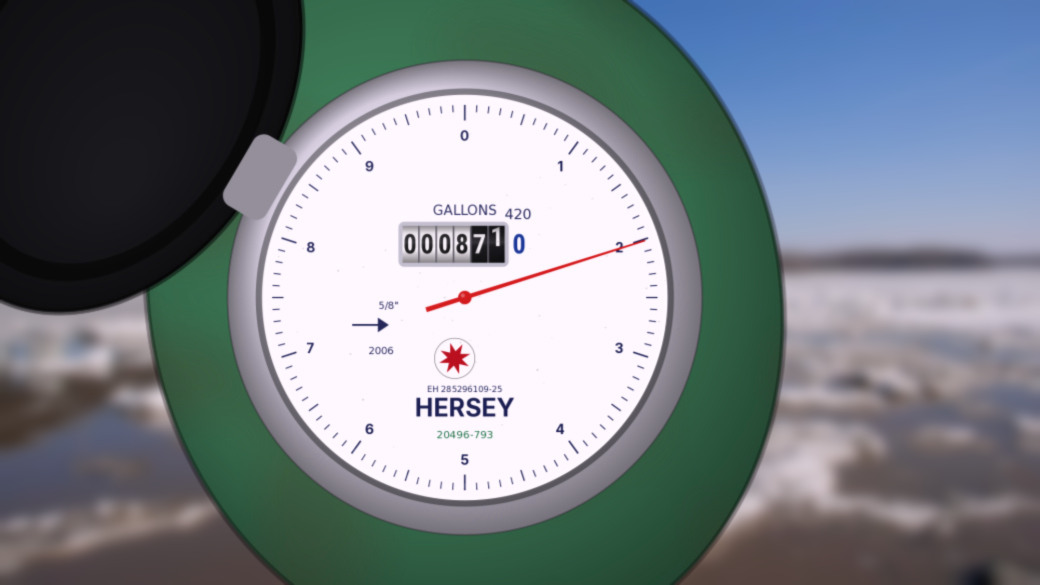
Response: value=8712.0 unit=gal
